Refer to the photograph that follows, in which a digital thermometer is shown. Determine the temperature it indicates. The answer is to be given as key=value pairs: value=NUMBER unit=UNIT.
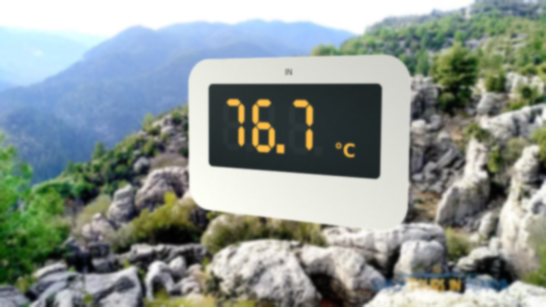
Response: value=76.7 unit=°C
